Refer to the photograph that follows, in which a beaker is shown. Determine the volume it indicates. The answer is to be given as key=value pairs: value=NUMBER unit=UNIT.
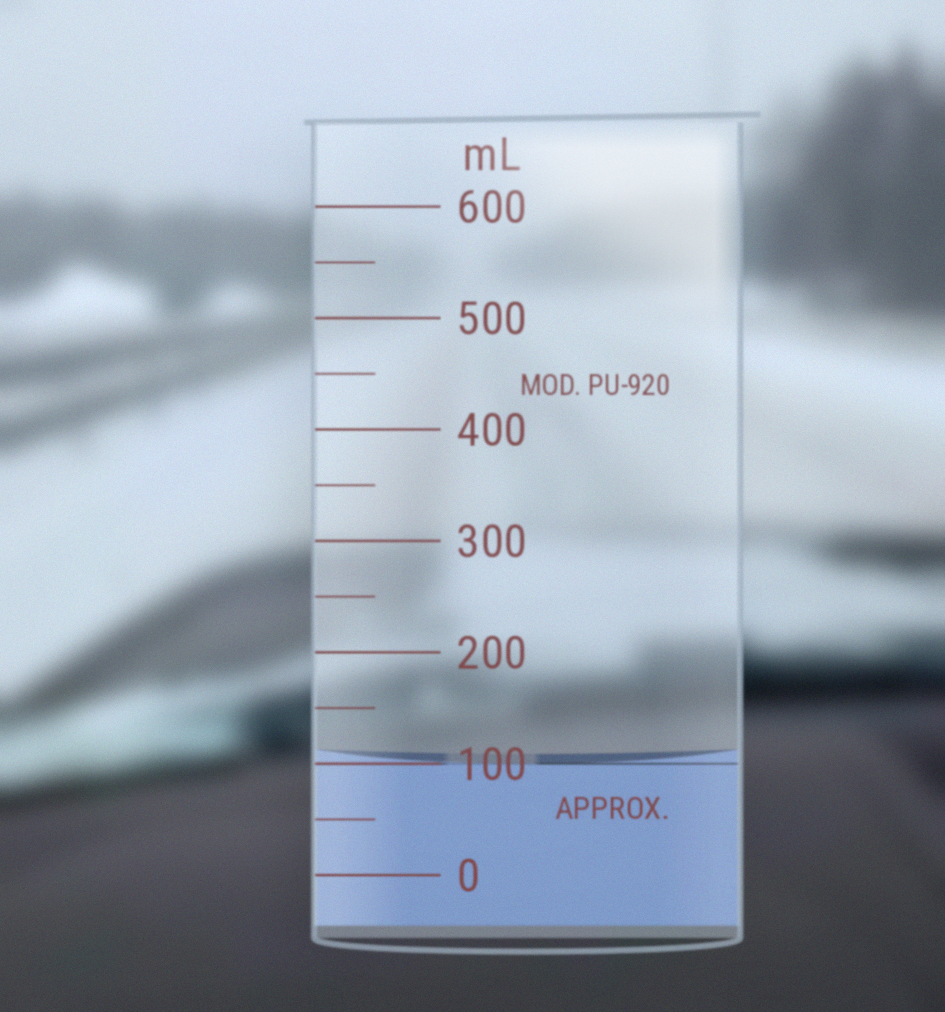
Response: value=100 unit=mL
